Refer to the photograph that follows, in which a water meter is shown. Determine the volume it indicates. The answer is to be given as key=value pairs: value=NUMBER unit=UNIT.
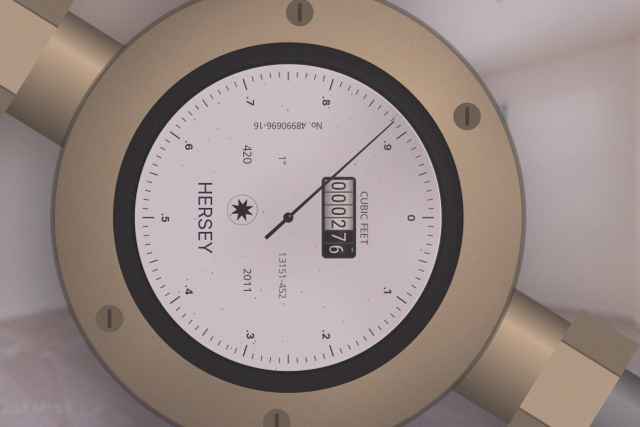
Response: value=275.88 unit=ft³
